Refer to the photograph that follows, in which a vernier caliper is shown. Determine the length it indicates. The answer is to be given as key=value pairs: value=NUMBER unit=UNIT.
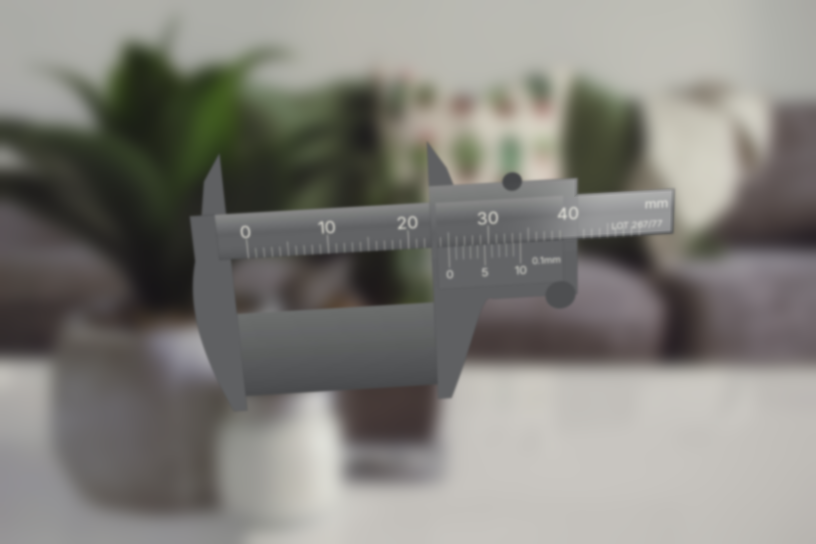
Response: value=25.0 unit=mm
